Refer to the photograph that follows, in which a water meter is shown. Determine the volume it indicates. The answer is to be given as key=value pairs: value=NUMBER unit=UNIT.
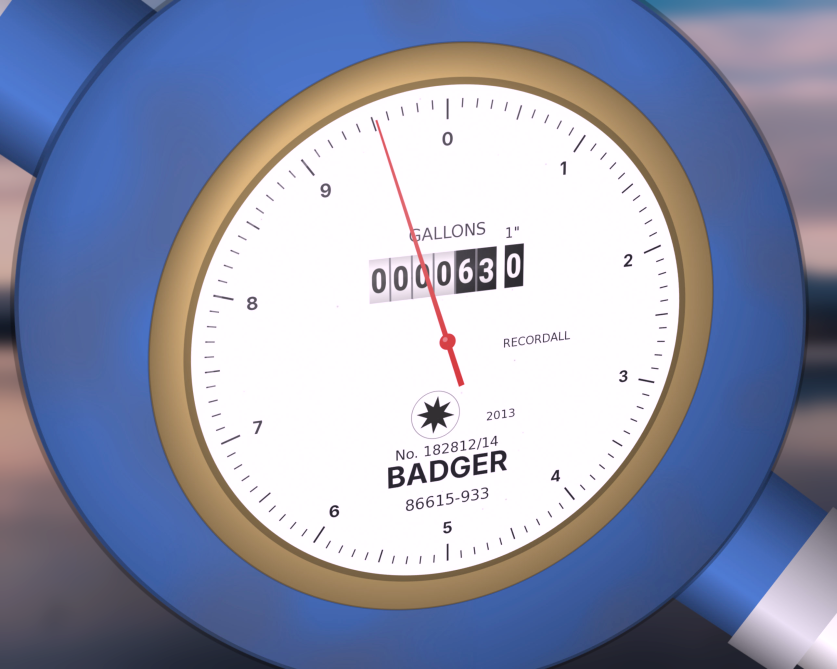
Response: value=629.5 unit=gal
